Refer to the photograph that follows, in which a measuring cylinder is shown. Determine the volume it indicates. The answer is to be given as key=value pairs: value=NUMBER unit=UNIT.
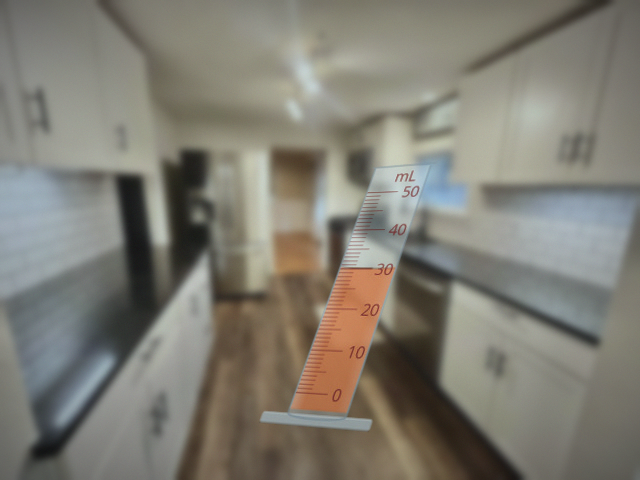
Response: value=30 unit=mL
